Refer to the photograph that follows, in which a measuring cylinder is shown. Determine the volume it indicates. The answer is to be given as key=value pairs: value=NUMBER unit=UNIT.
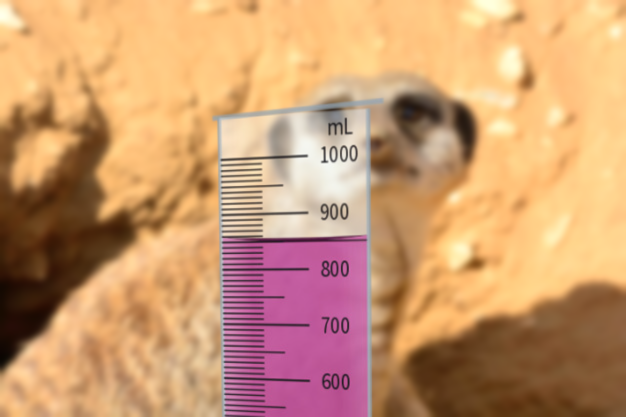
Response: value=850 unit=mL
